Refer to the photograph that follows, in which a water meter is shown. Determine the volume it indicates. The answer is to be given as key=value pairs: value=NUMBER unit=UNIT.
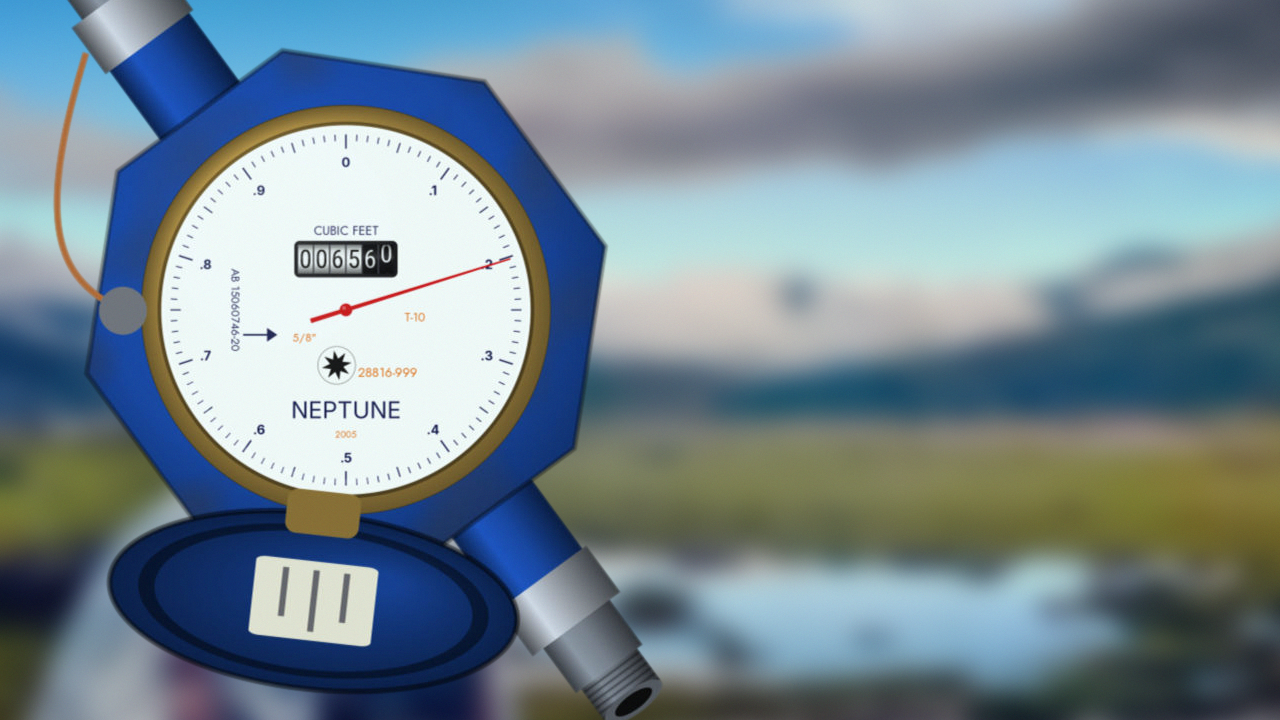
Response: value=6560.20 unit=ft³
